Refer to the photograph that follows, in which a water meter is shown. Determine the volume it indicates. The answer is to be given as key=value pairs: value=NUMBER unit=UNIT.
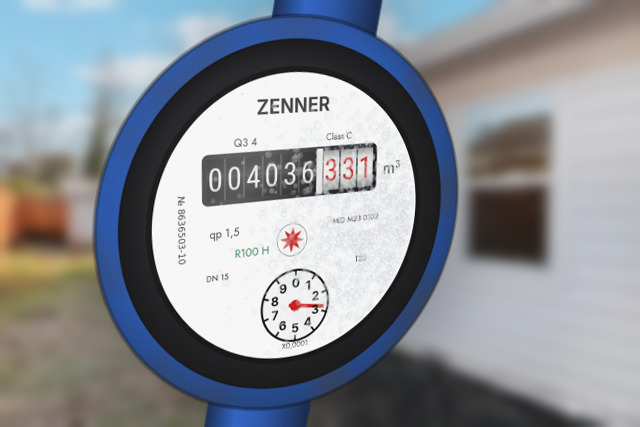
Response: value=4036.3312 unit=m³
